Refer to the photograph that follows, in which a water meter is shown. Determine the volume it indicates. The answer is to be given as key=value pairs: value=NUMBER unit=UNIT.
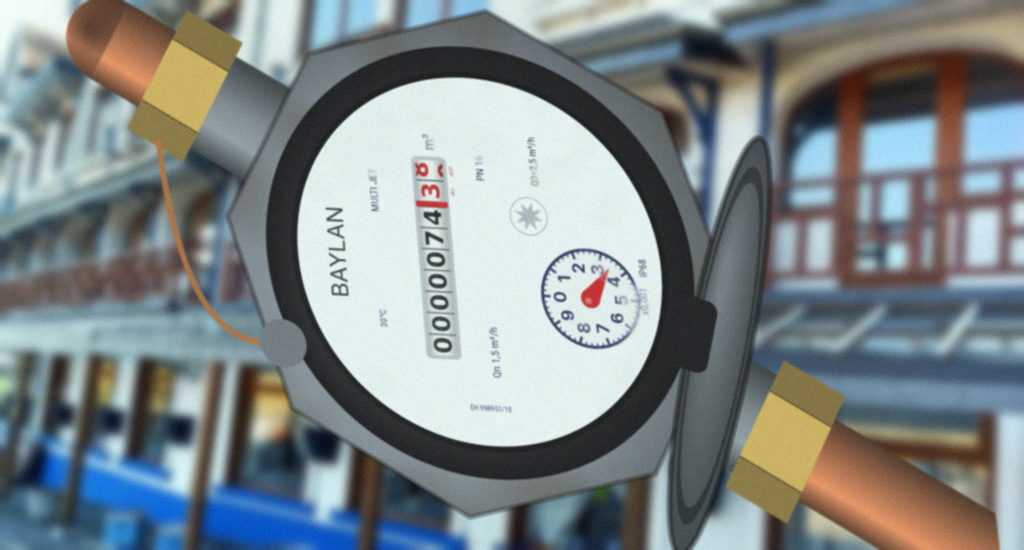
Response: value=74.383 unit=m³
